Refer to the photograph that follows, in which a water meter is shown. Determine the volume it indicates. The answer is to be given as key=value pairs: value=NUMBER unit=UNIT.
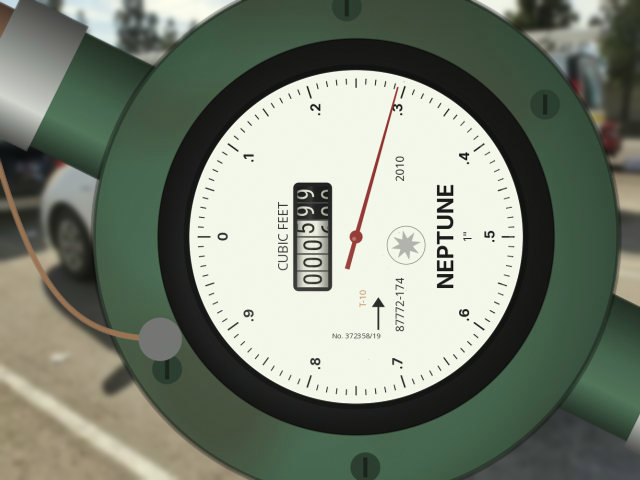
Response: value=599.29 unit=ft³
